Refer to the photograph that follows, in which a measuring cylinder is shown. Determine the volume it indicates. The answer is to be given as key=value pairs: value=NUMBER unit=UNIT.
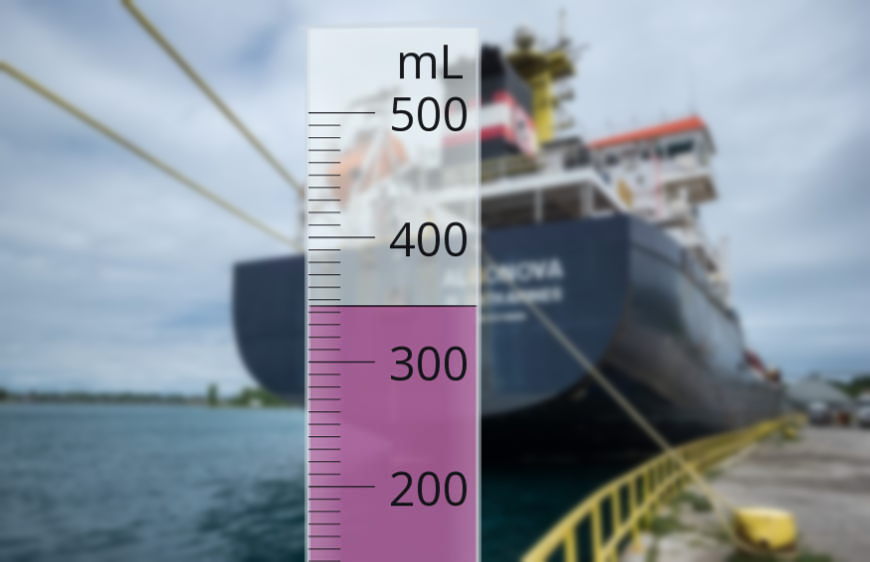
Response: value=345 unit=mL
